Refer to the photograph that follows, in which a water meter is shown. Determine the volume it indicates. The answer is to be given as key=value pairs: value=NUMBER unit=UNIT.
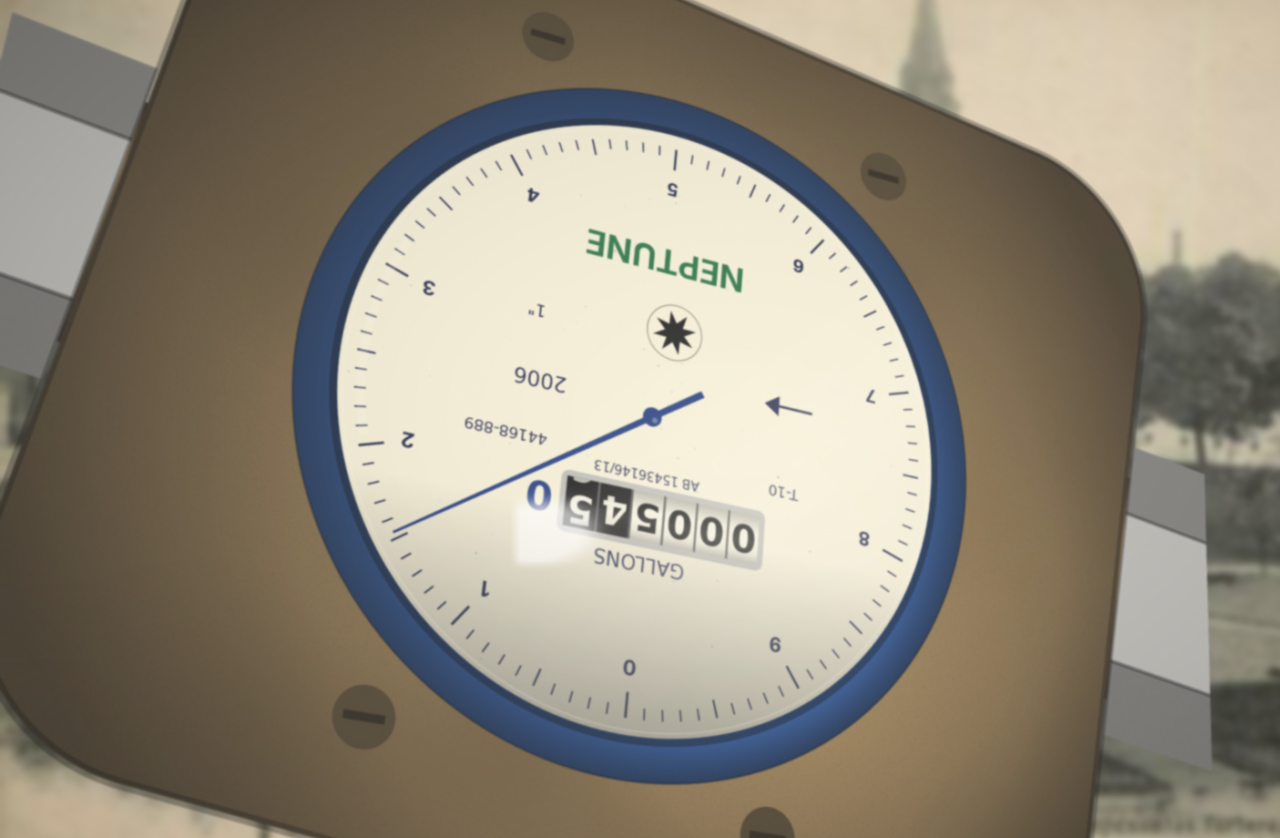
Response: value=5451.5 unit=gal
